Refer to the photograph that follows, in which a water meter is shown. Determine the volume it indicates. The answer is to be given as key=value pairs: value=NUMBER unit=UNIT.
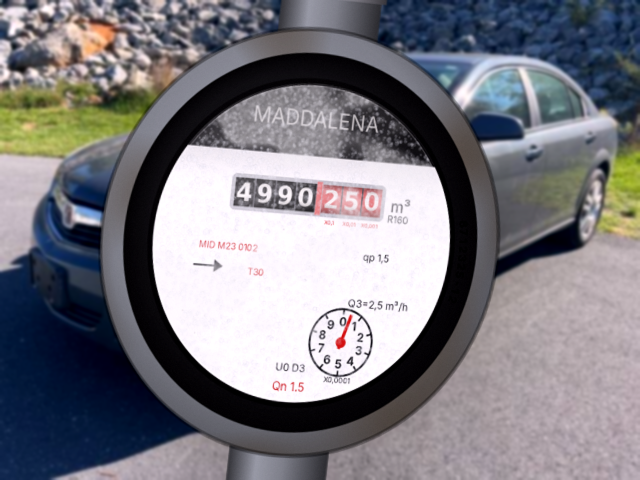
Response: value=4990.2500 unit=m³
